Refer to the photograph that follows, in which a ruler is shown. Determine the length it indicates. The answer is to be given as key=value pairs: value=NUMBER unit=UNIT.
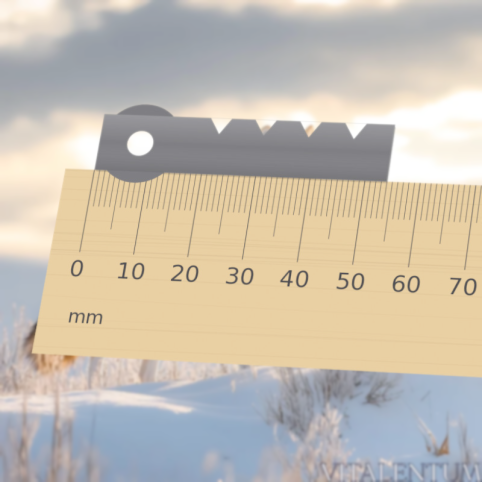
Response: value=54 unit=mm
